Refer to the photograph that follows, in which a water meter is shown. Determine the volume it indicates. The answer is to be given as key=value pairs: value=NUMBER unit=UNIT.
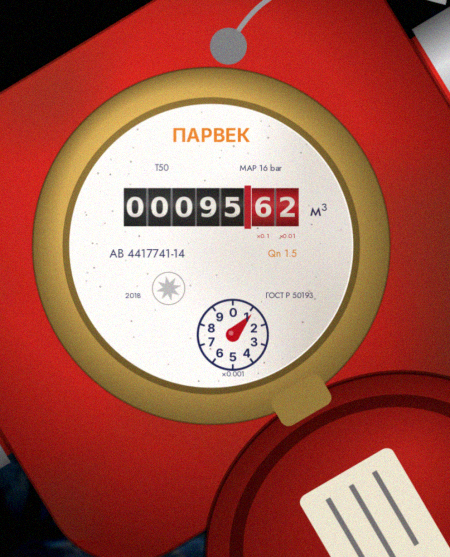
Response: value=95.621 unit=m³
